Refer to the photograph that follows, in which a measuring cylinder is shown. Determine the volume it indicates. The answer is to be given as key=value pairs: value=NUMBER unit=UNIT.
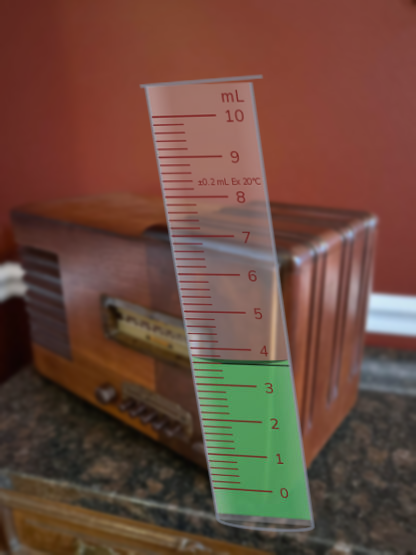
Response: value=3.6 unit=mL
